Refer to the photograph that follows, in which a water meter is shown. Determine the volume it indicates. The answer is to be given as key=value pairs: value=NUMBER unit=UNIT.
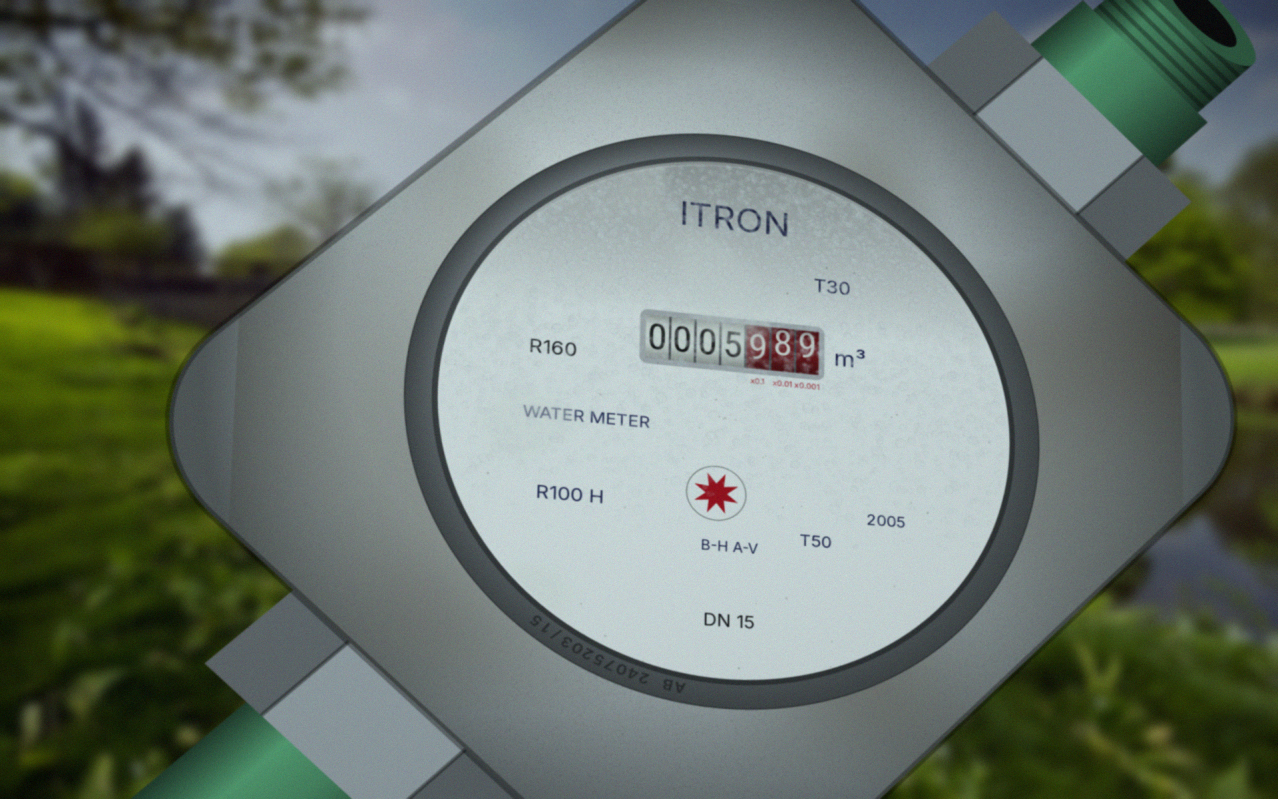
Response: value=5.989 unit=m³
